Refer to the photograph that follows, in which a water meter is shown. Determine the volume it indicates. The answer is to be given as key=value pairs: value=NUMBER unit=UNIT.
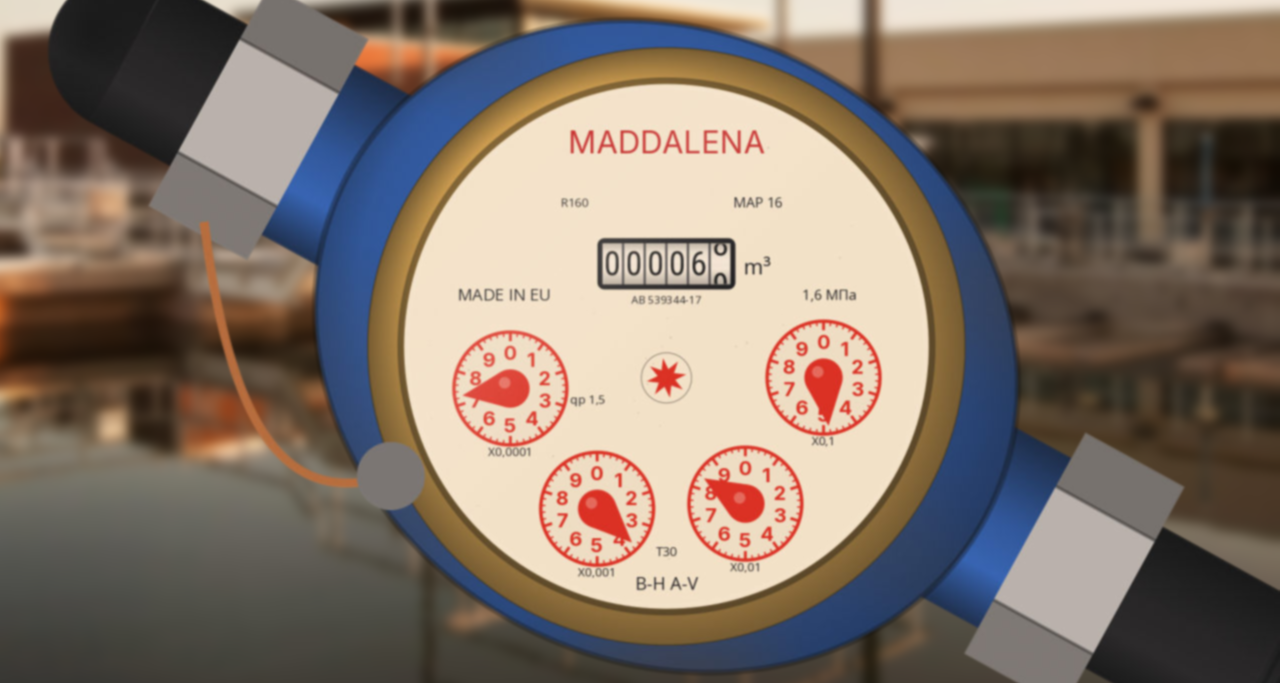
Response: value=68.4837 unit=m³
